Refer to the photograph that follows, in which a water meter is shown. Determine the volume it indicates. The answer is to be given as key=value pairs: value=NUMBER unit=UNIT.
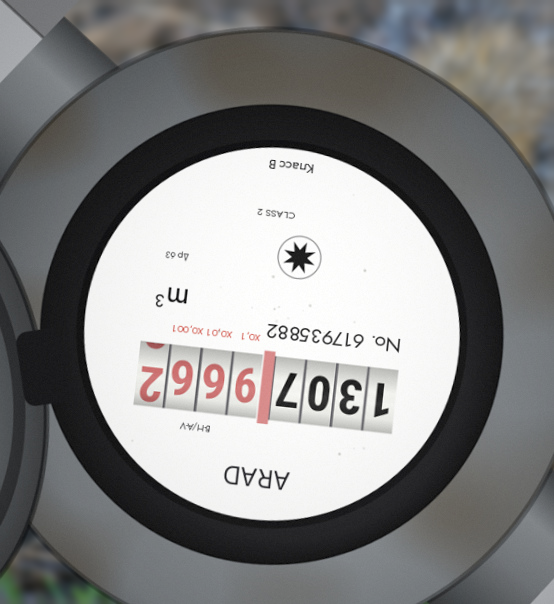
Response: value=1307.9662 unit=m³
